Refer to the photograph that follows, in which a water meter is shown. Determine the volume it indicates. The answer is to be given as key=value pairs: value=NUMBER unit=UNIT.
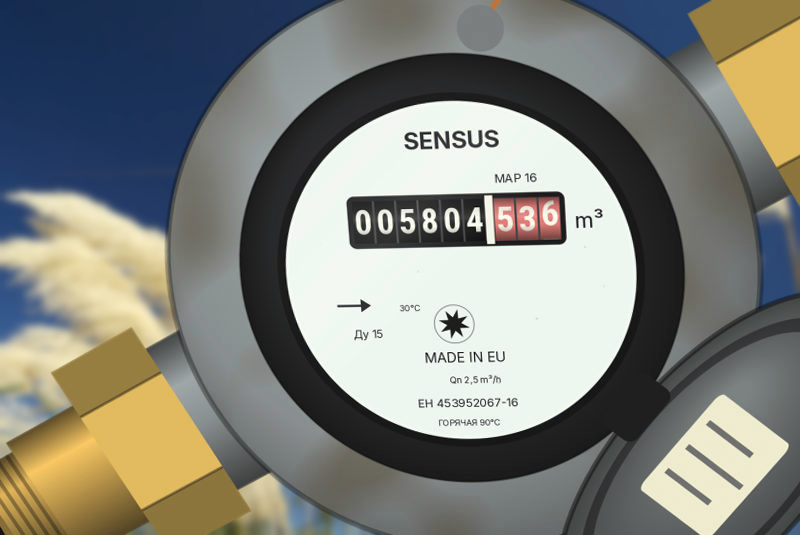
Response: value=5804.536 unit=m³
